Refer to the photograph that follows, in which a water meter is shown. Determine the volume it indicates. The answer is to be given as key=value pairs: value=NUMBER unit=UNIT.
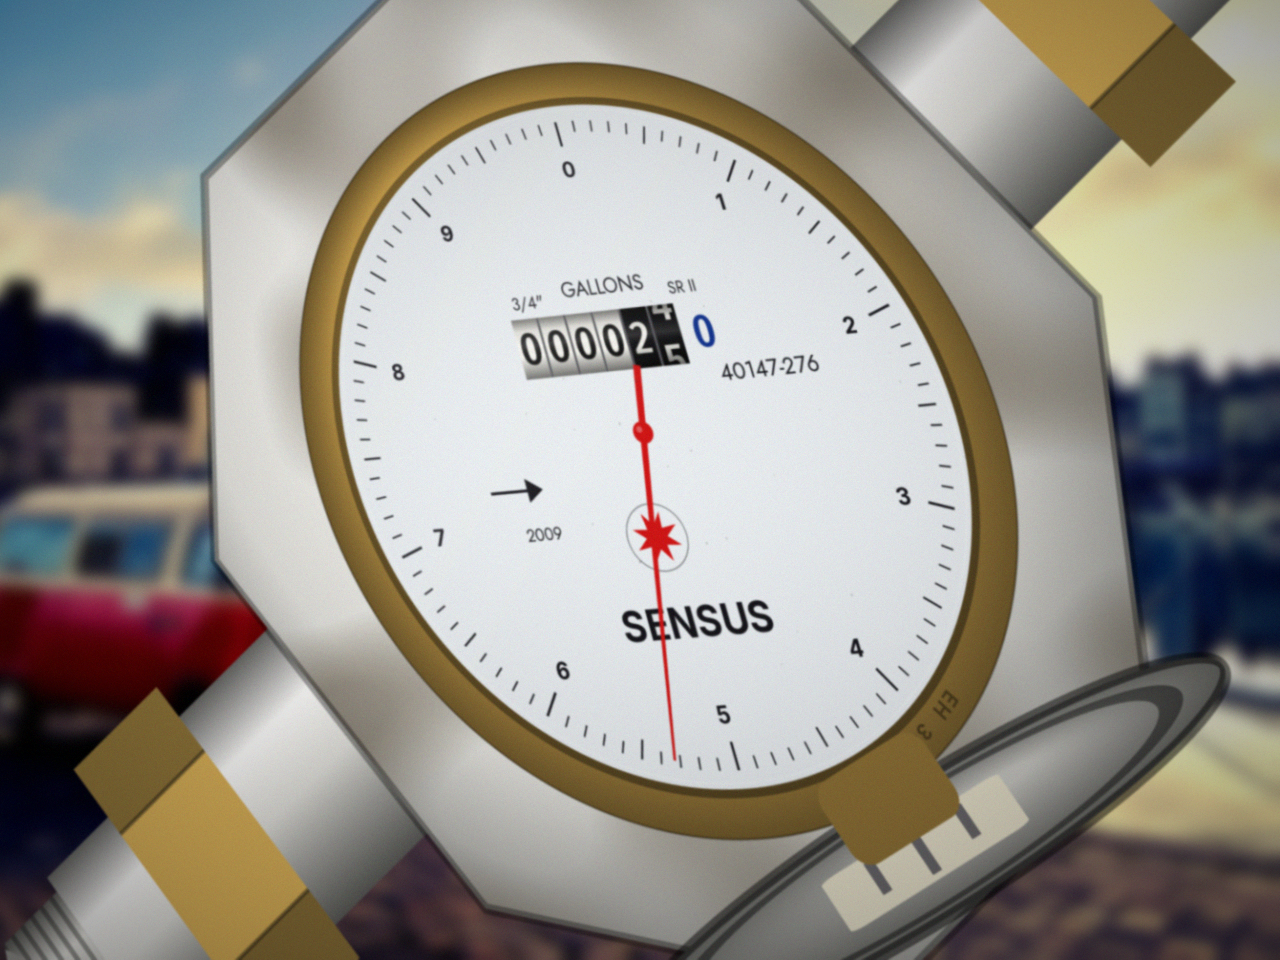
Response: value=245.3 unit=gal
